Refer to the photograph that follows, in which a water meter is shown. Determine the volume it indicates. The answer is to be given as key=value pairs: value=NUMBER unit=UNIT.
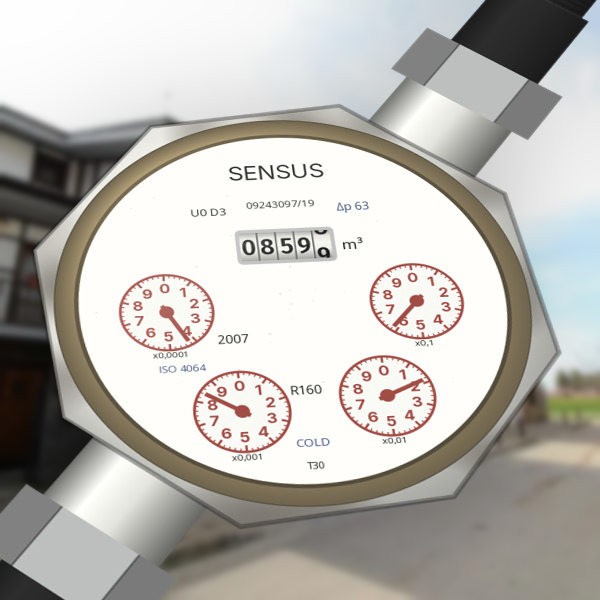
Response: value=8598.6184 unit=m³
